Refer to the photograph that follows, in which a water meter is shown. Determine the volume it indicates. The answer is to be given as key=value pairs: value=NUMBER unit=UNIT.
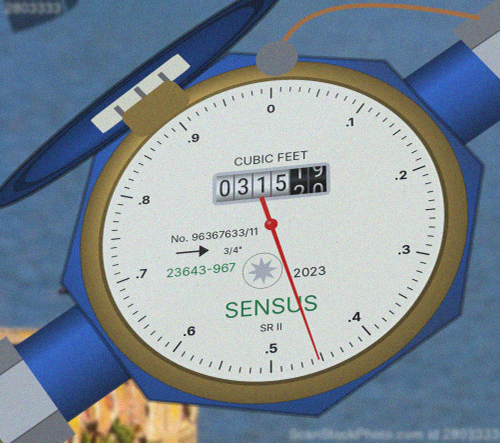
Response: value=31519.45 unit=ft³
